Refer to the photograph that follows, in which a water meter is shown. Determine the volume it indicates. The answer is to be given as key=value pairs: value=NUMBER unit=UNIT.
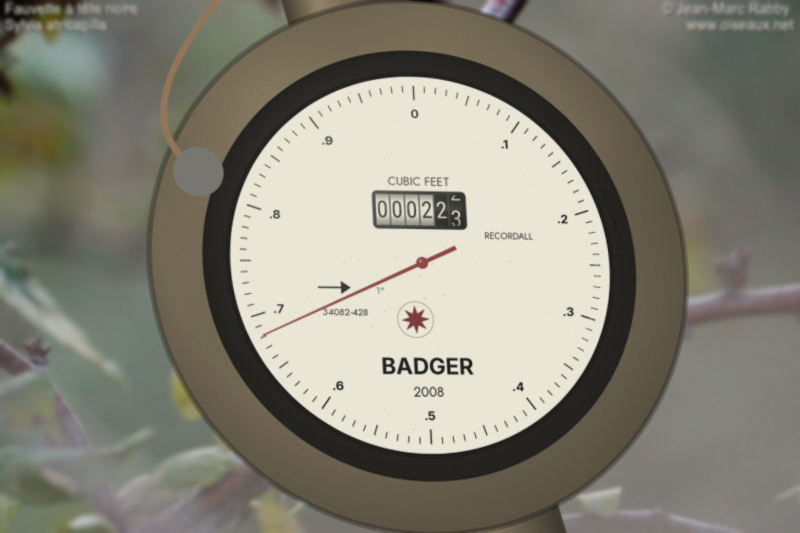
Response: value=222.68 unit=ft³
